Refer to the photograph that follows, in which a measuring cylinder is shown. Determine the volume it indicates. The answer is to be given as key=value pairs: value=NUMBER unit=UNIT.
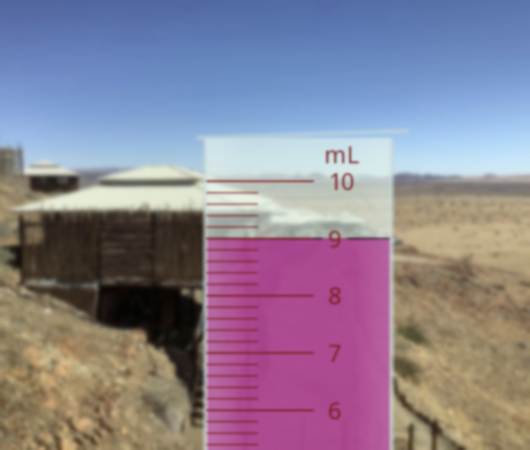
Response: value=9 unit=mL
